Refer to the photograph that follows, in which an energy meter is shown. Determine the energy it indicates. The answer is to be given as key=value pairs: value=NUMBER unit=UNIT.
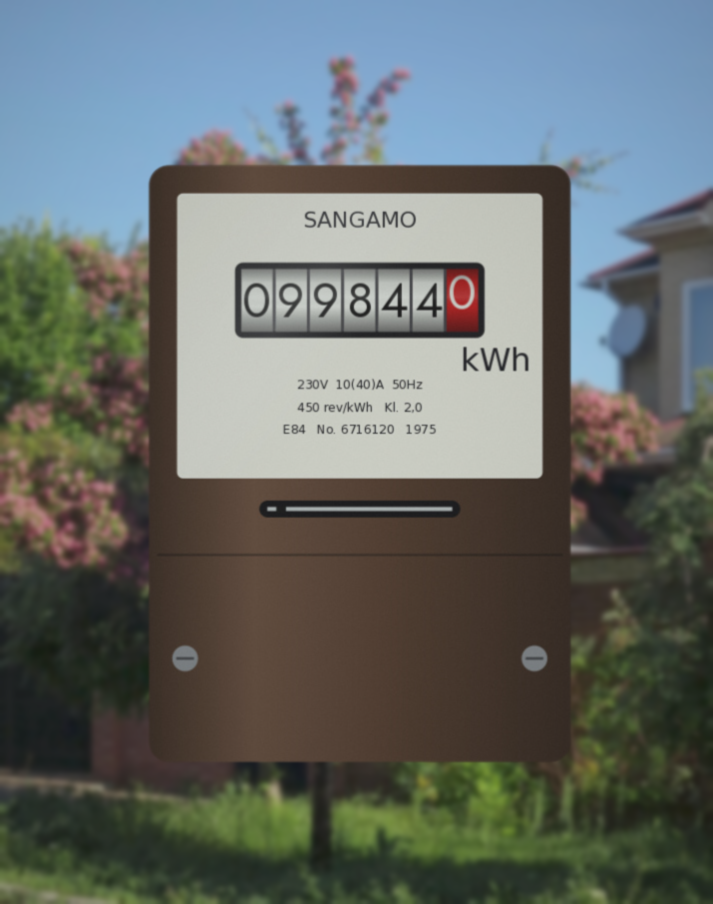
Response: value=99844.0 unit=kWh
